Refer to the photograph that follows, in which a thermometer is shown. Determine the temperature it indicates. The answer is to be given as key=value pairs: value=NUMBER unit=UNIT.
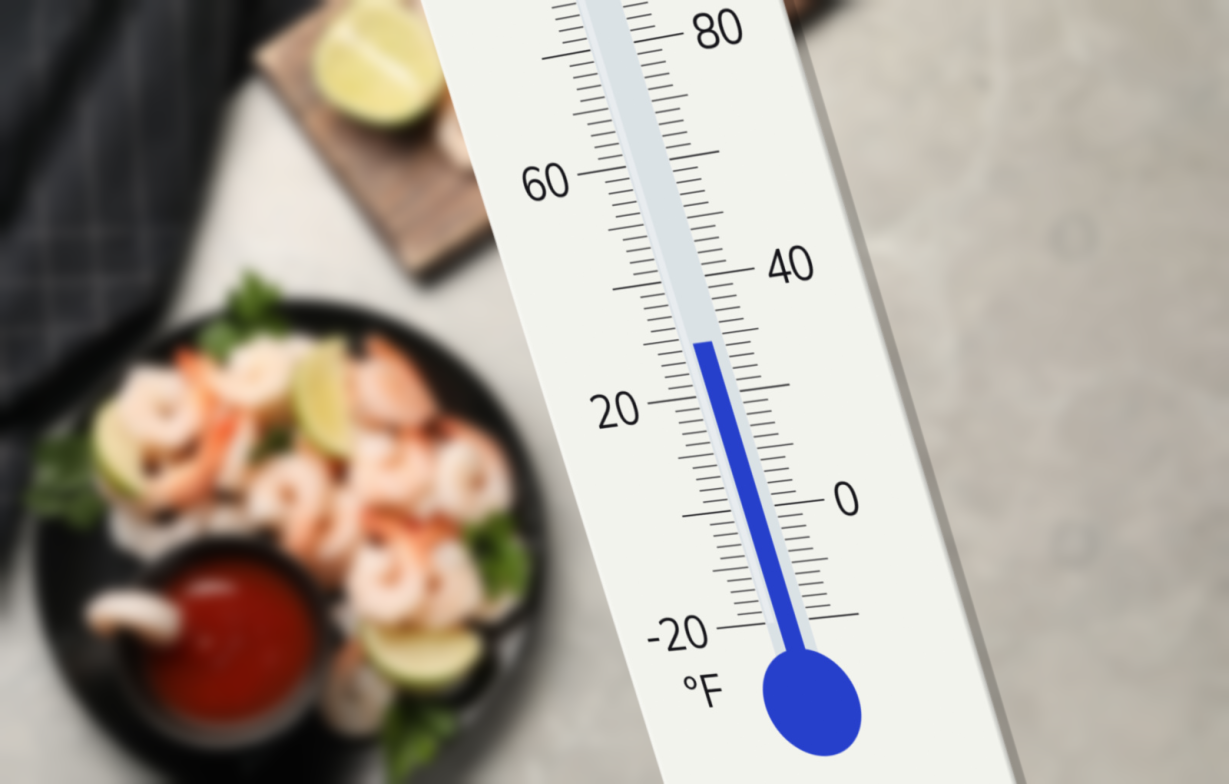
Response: value=29 unit=°F
